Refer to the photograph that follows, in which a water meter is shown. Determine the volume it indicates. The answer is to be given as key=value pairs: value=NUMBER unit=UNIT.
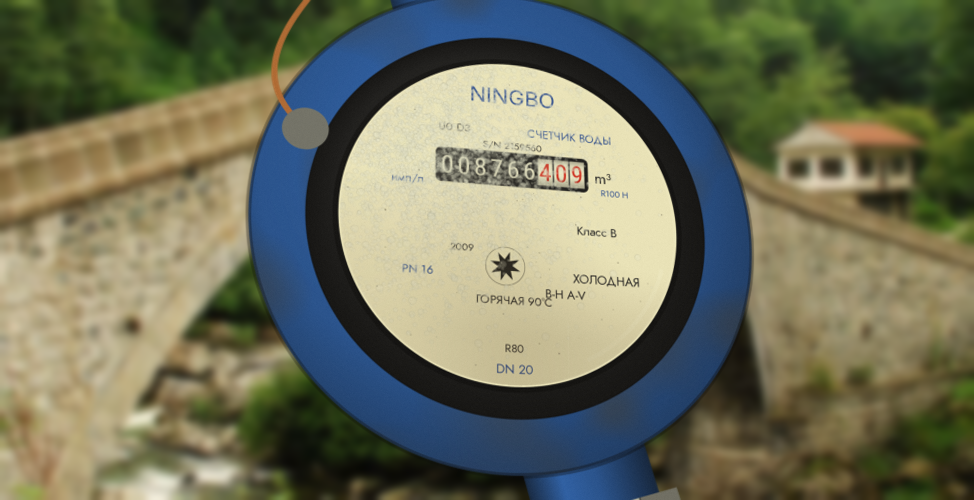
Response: value=8766.409 unit=m³
